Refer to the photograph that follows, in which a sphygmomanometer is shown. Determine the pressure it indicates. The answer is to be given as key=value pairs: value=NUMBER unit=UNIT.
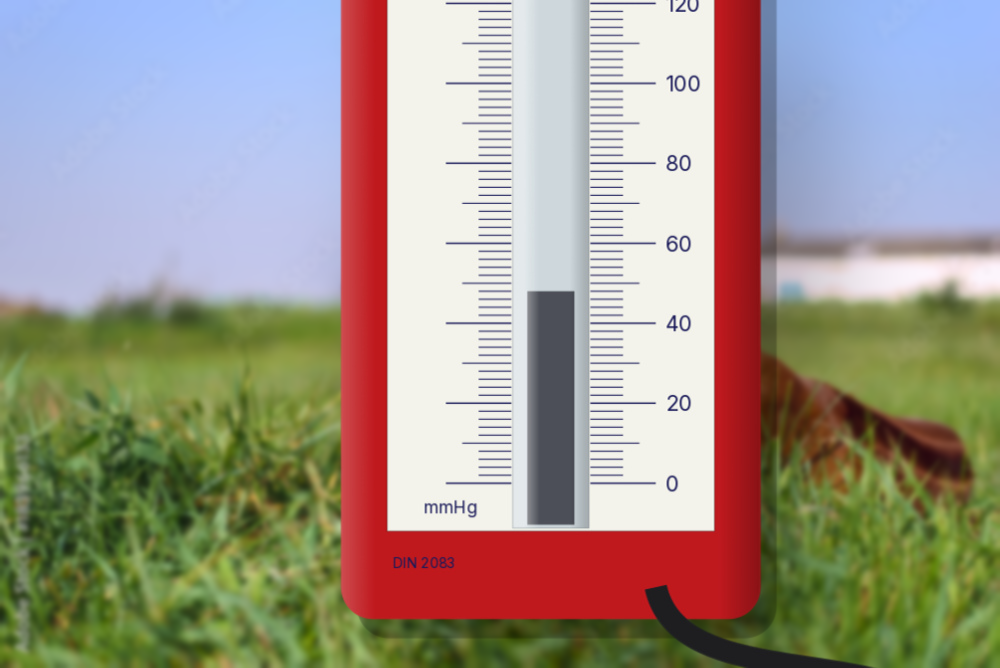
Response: value=48 unit=mmHg
